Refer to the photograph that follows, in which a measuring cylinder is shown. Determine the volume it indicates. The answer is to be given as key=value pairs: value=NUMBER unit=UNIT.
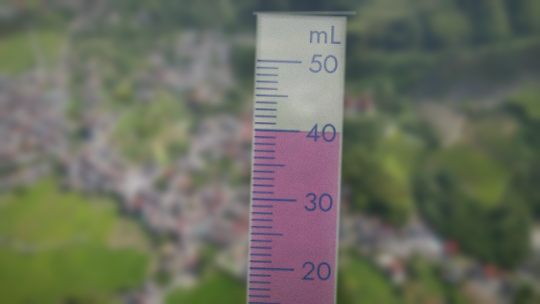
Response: value=40 unit=mL
